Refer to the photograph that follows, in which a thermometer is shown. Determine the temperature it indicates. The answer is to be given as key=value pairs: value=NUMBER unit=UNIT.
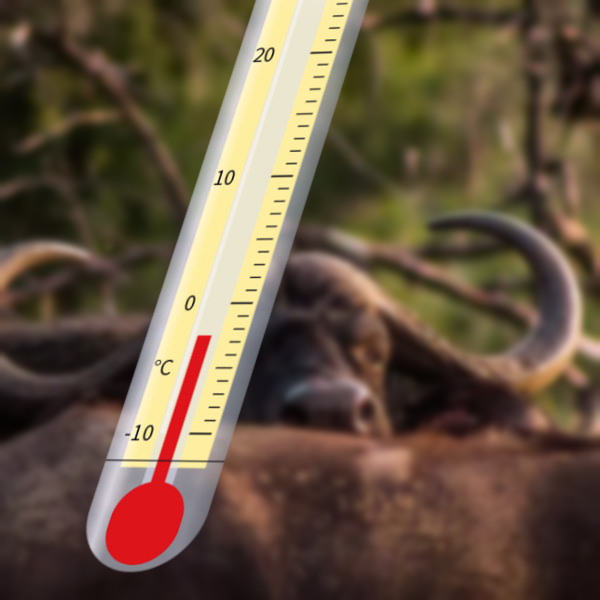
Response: value=-2.5 unit=°C
